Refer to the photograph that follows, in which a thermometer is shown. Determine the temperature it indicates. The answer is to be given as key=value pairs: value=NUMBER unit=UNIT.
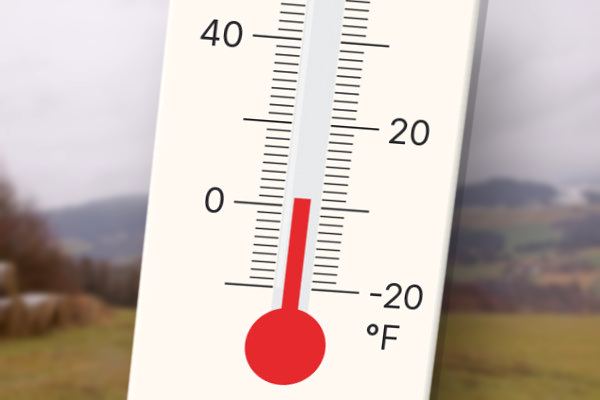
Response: value=2 unit=°F
